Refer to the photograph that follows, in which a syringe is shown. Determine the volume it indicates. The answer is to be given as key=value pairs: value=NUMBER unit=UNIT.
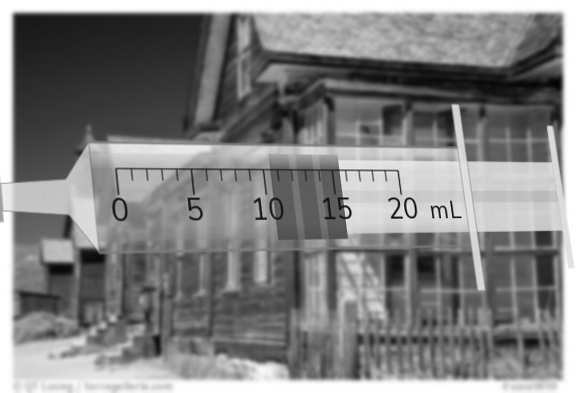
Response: value=10.5 unit=mL
